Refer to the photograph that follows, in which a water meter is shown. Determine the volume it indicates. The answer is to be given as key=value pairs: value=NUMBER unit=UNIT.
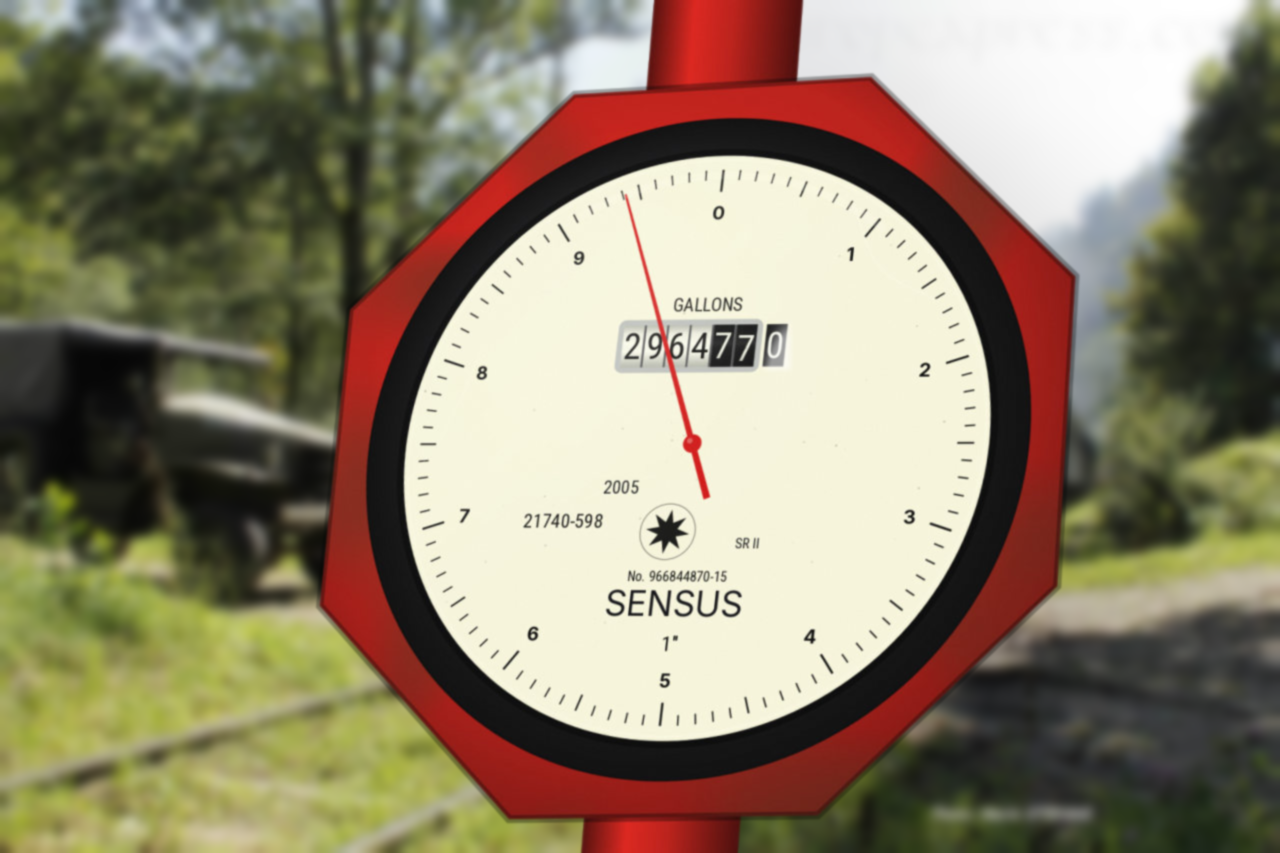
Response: value=2964769.4 unit=gal
